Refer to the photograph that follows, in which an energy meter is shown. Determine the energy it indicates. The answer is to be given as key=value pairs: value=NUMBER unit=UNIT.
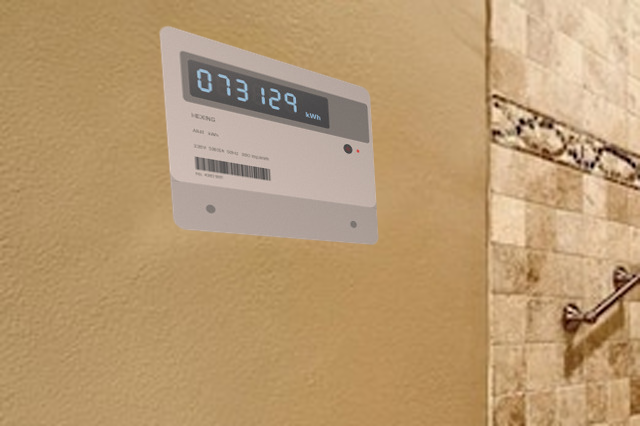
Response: value=73129 unit=kWh
